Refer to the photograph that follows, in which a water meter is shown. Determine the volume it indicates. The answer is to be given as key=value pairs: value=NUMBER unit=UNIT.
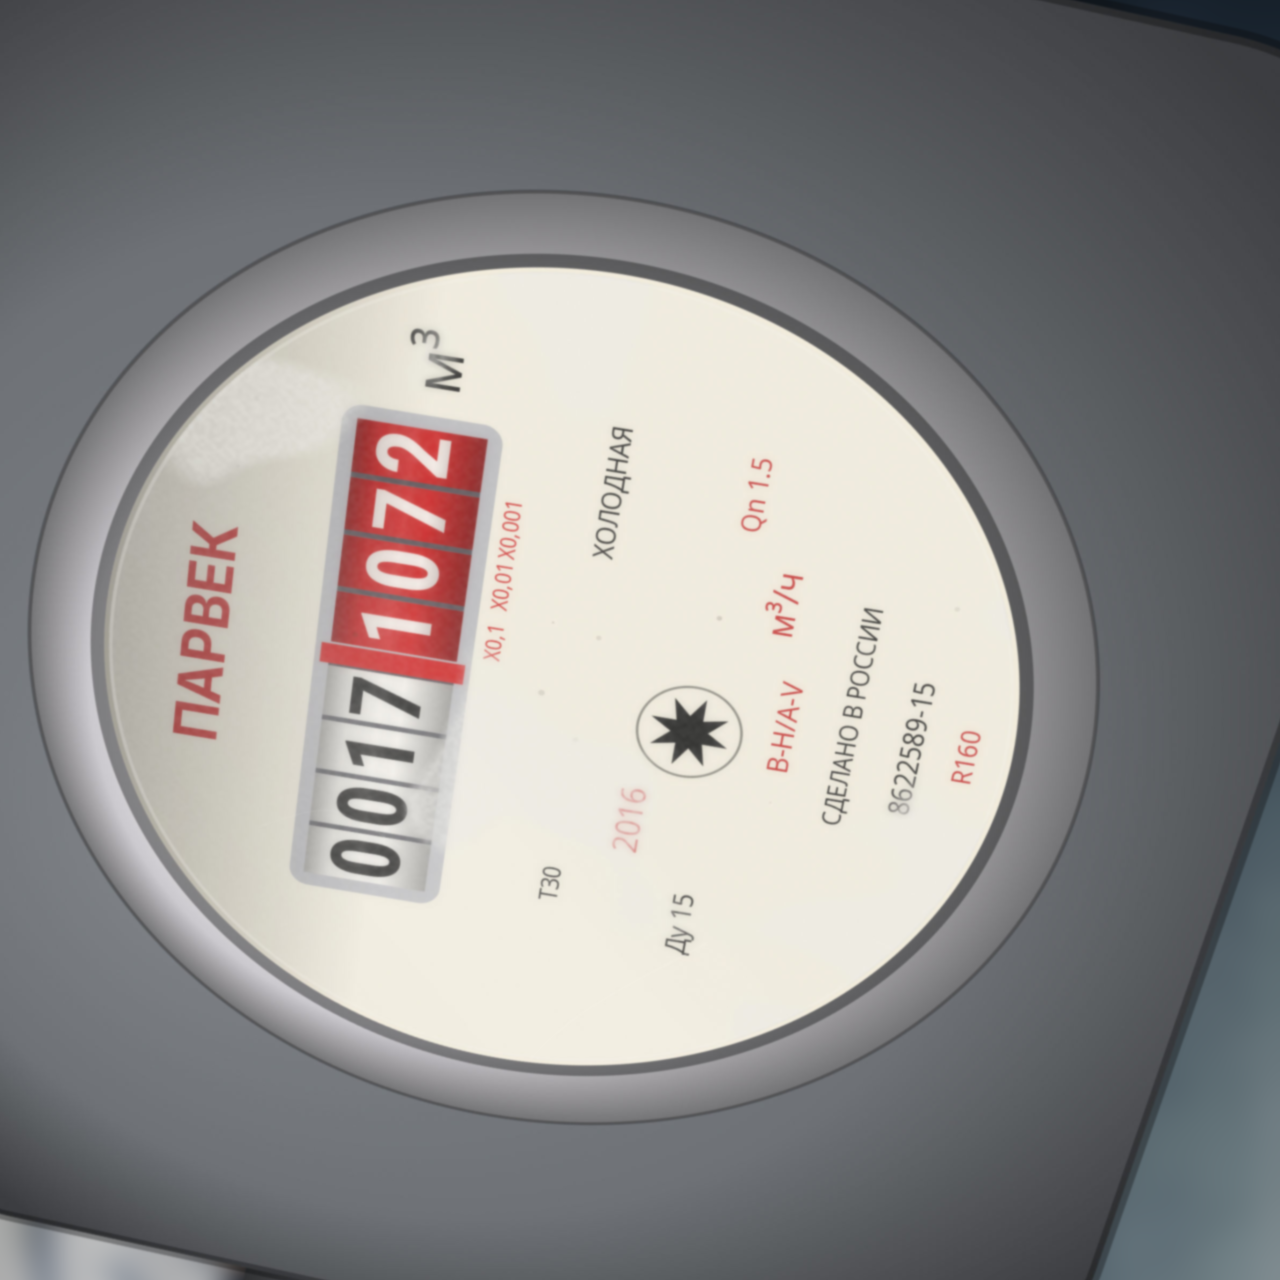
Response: value=17.1072 unit=m³
